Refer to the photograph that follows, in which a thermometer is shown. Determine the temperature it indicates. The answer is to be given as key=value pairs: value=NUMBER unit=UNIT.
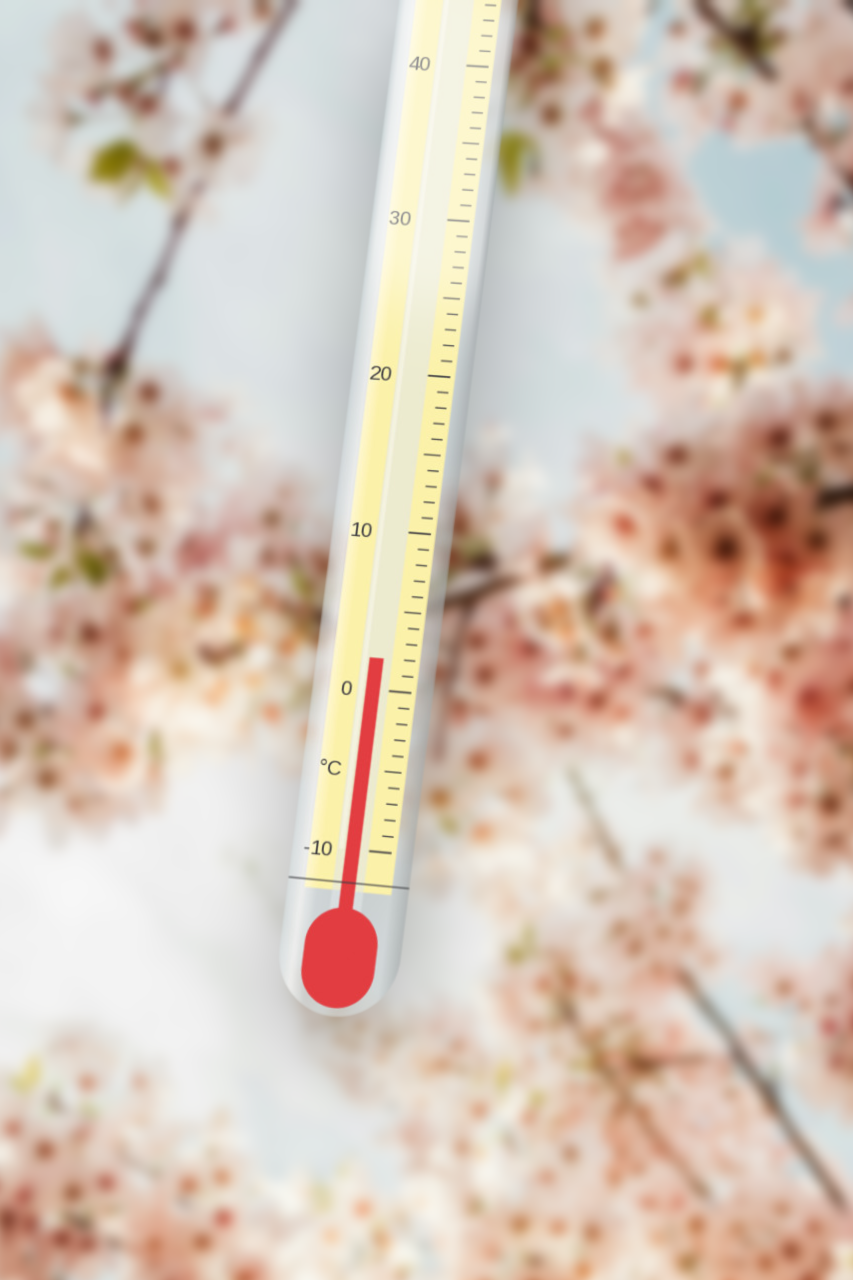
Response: value=2 unit=°C
